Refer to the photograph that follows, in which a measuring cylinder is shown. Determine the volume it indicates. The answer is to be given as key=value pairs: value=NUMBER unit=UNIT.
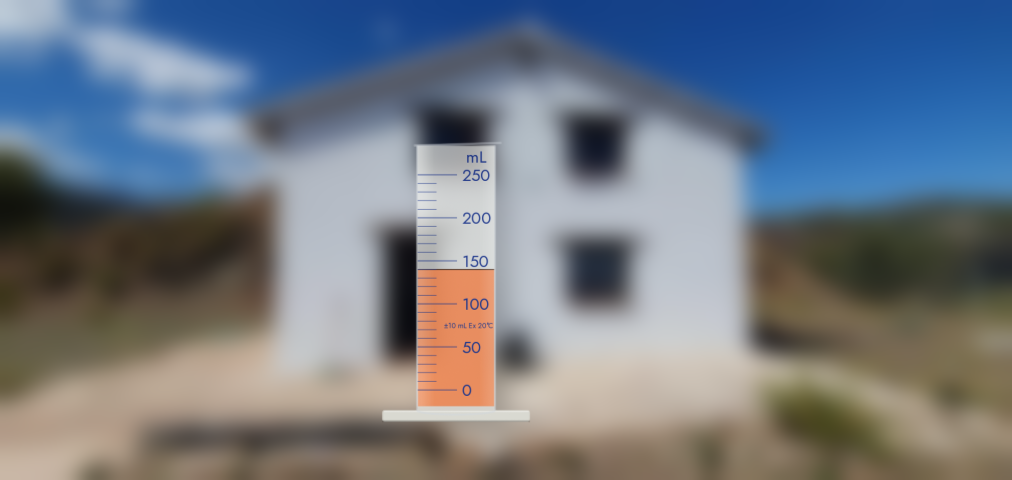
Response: value=140 unit=mL
